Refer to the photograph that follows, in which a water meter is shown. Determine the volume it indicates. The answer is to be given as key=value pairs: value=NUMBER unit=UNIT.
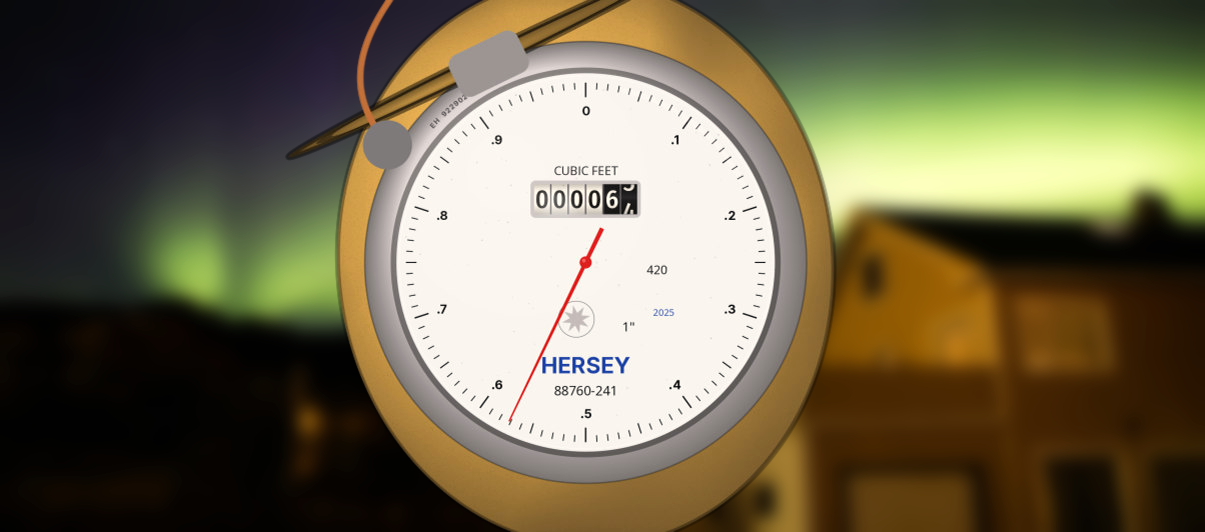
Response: value=63.57 unit=ft³
